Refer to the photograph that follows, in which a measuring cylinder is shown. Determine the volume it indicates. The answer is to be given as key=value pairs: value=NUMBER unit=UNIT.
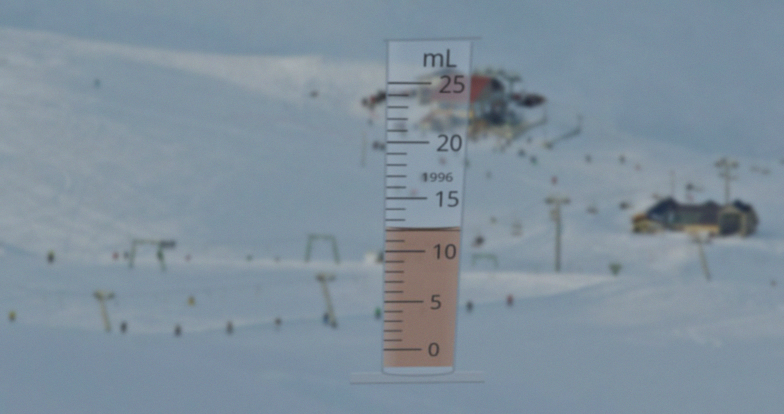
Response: value=12 unit=mL
